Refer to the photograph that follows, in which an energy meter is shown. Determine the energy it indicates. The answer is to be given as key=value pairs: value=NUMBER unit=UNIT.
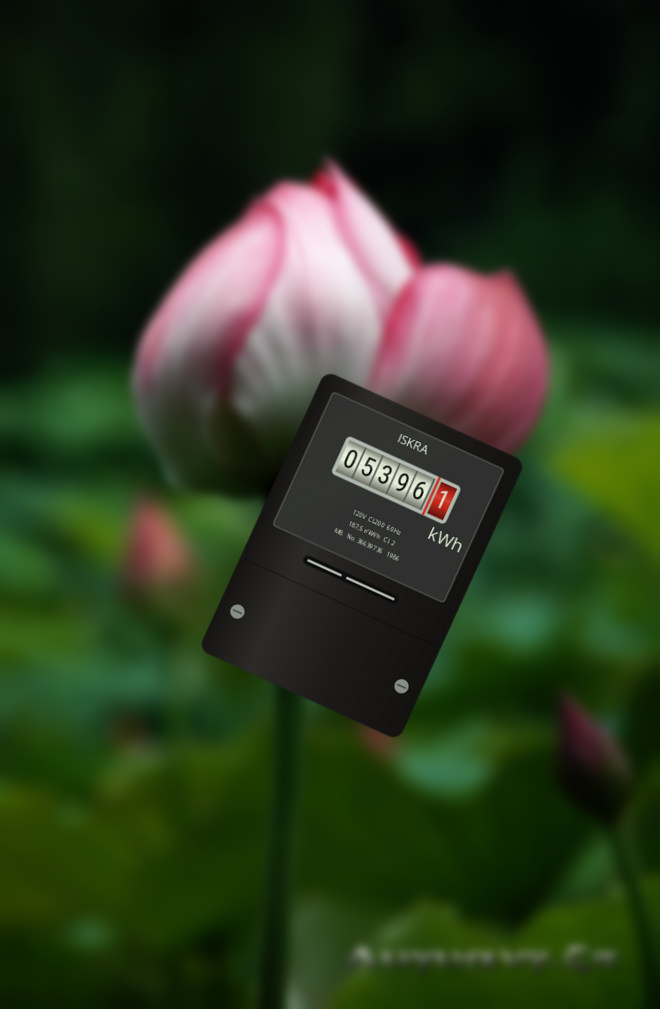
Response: value=5396.1 unit=kWh
